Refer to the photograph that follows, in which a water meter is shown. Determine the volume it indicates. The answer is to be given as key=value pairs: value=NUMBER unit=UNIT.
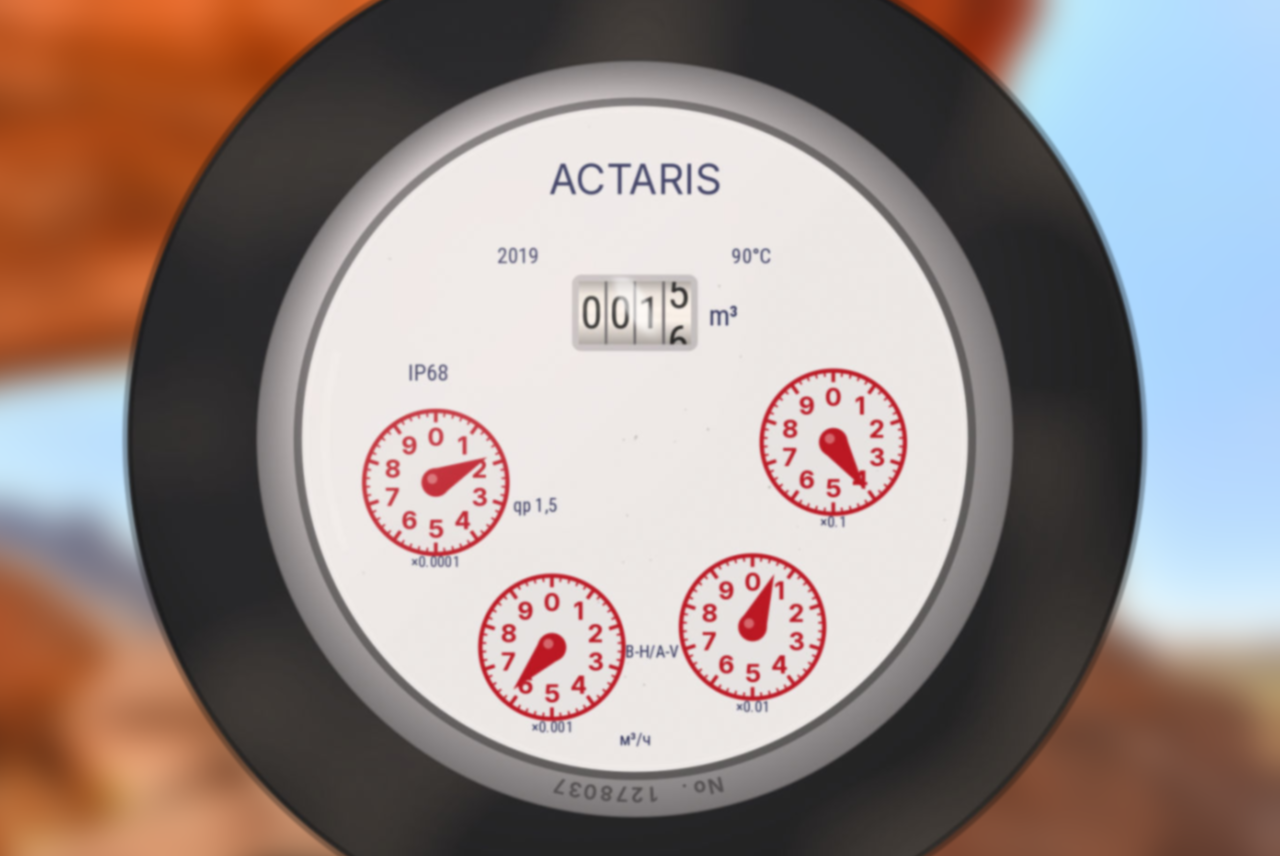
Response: value=15.4061 unit=m³
